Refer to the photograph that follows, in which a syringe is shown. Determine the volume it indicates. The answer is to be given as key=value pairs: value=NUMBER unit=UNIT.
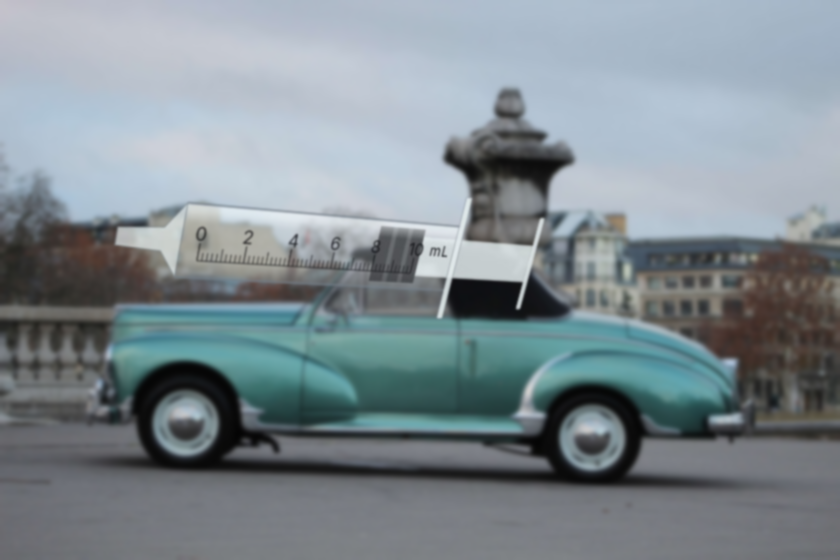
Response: value=8 unit=mL
